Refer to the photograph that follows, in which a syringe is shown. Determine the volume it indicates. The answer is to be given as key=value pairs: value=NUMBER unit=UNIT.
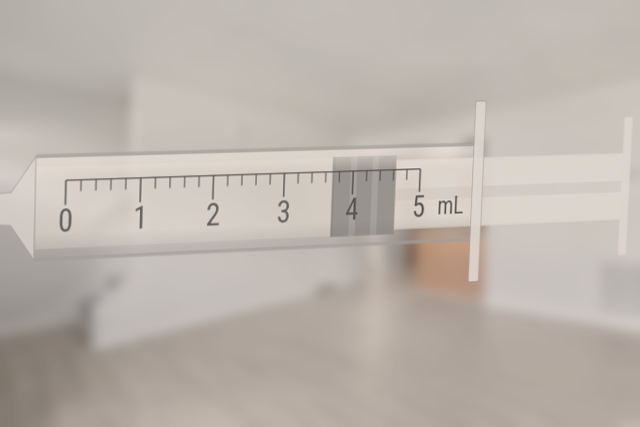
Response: value=3.7 unit=mL
